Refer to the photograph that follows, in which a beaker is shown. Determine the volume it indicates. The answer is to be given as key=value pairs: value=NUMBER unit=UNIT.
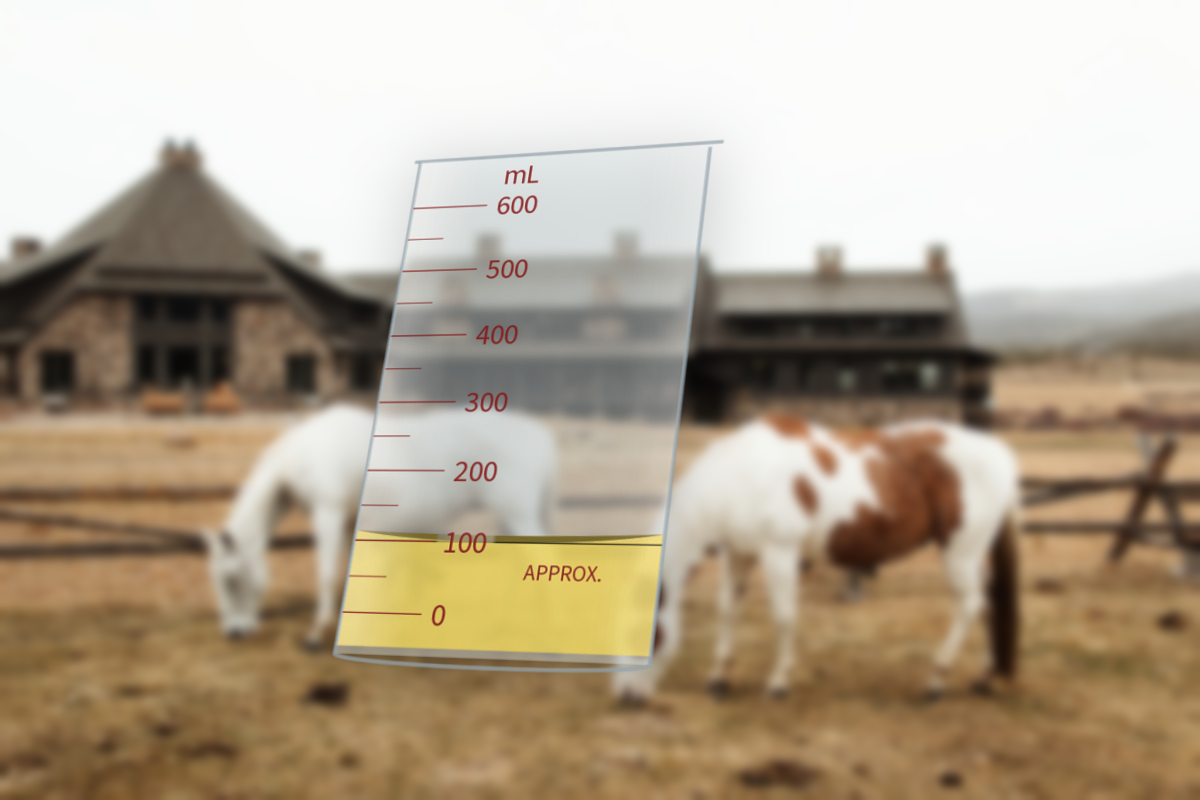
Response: value=100 unit=mL
